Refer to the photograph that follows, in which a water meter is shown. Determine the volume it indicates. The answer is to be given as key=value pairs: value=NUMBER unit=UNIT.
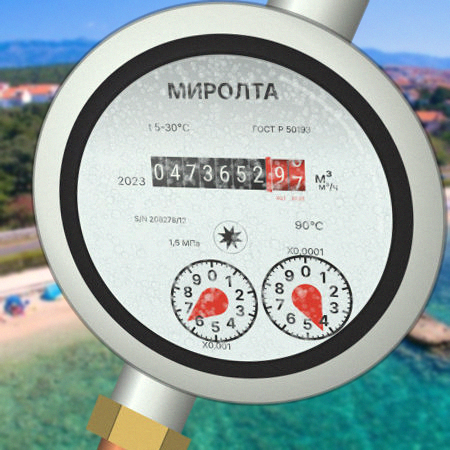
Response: value=473652.9664 unit=m³
